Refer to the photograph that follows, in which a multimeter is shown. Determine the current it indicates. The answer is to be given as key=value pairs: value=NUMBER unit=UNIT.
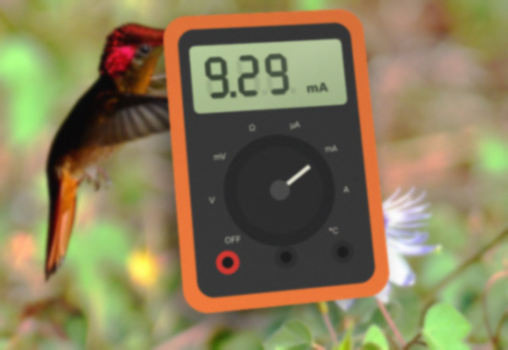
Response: value=9.29 unit=mA
